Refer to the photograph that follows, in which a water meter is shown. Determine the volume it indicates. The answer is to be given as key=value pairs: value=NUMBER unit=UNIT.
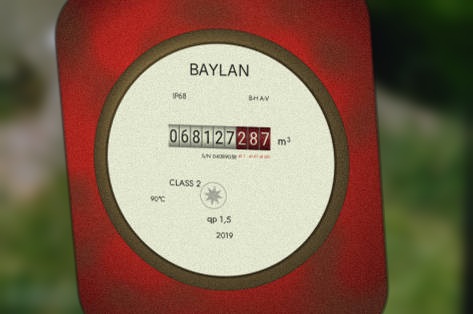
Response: value=68127.287 unit=m³
